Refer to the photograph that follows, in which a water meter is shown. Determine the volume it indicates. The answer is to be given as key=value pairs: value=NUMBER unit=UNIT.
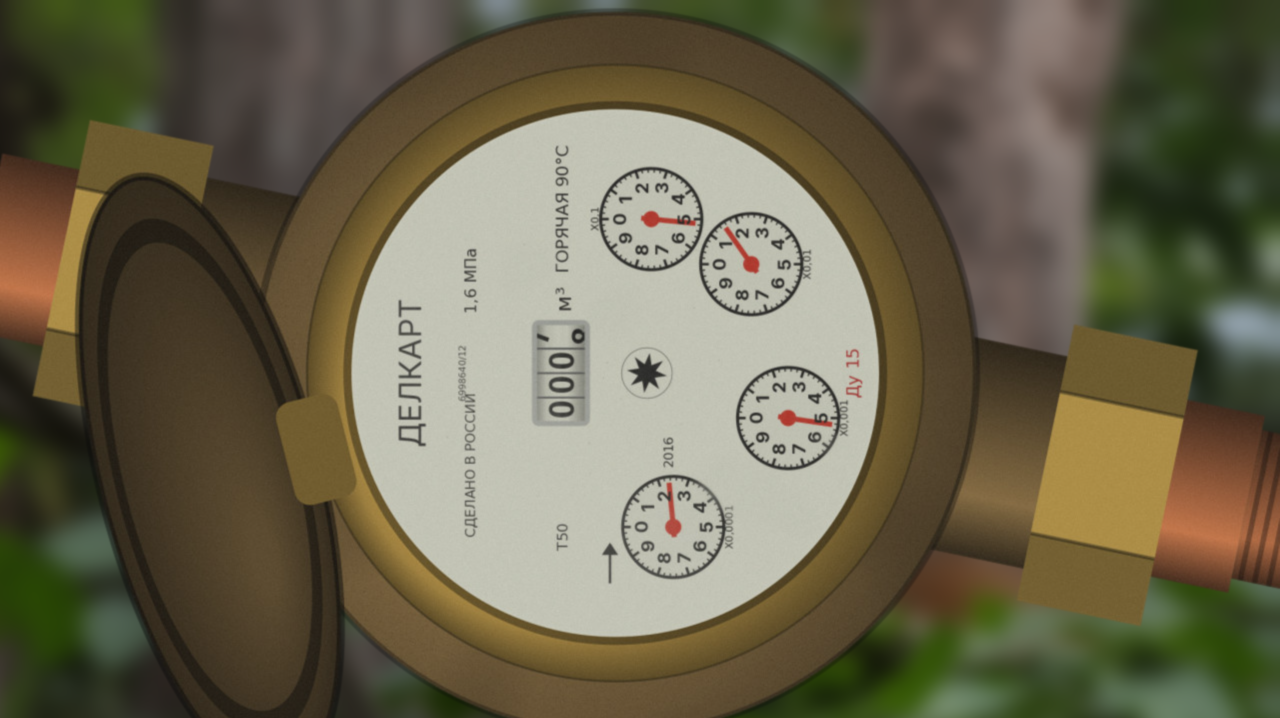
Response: value=7.5152 unit=m³
